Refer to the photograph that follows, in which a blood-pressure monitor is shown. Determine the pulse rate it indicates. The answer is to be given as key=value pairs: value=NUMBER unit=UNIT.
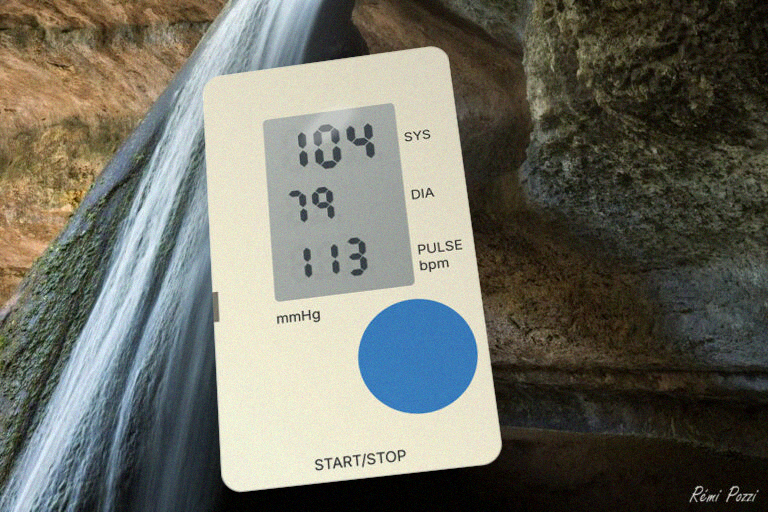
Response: value=113 unit=bpm
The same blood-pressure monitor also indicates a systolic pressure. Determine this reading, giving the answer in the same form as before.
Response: value=104 unit=mmHg
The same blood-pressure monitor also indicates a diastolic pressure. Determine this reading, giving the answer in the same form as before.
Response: value=79 unit=mmHg
